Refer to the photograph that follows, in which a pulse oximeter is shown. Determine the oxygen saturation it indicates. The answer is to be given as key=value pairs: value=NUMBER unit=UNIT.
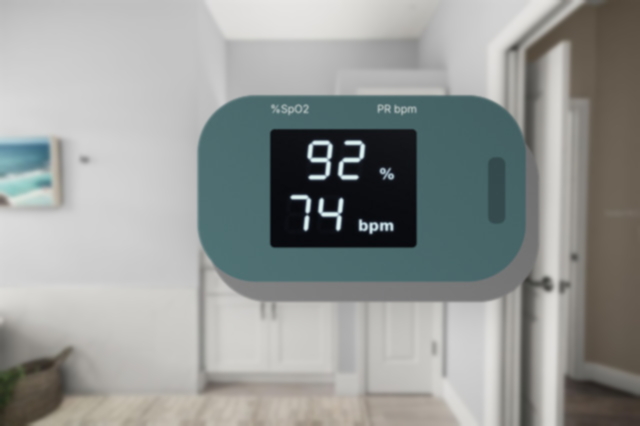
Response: value=92 unit=%
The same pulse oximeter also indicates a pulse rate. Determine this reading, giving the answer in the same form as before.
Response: value=74 unit=bpm
